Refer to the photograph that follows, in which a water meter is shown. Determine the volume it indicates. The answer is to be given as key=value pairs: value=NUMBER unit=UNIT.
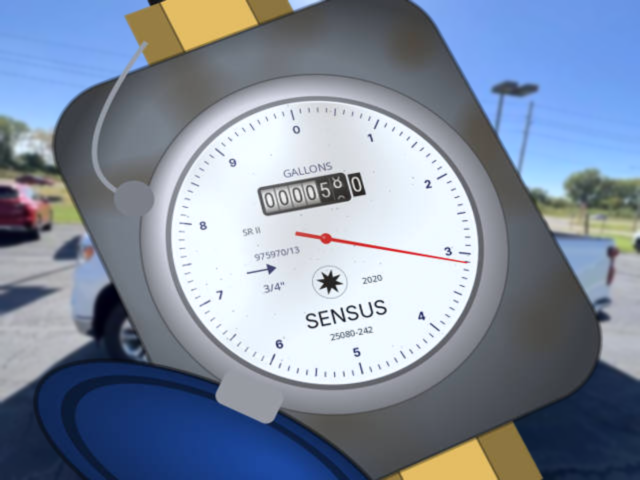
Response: value=583.1 unit=gal
